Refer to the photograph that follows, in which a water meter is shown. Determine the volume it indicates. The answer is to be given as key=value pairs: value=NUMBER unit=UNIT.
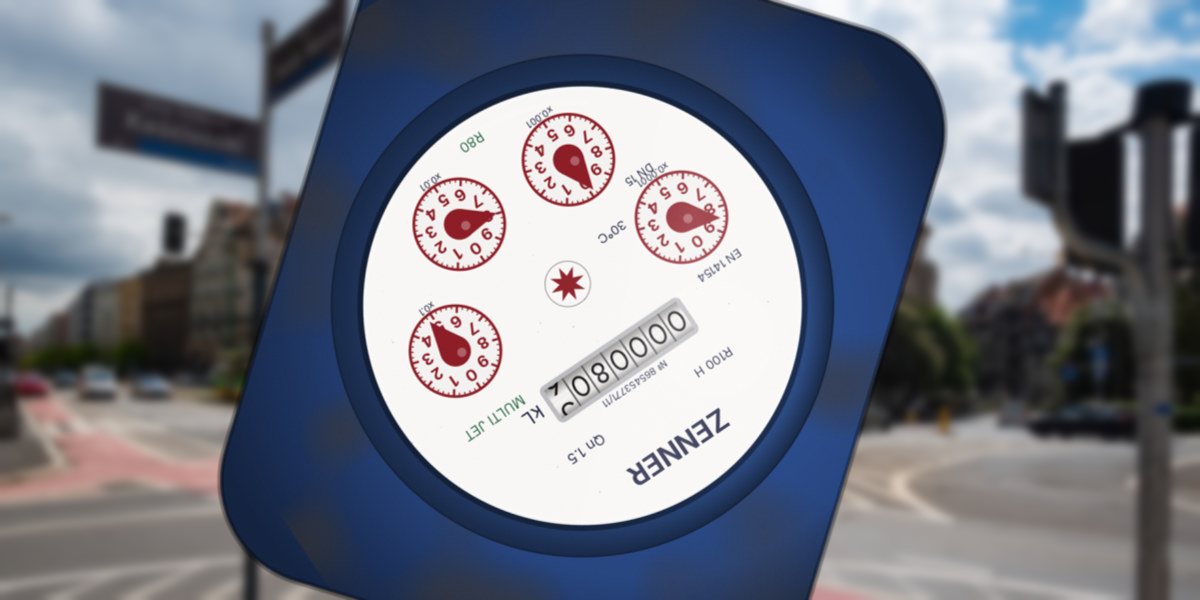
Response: value=805.4798 unit=kL
